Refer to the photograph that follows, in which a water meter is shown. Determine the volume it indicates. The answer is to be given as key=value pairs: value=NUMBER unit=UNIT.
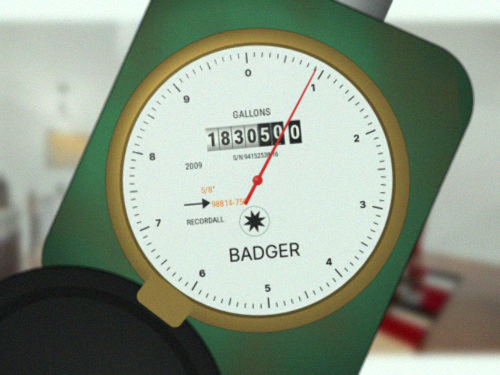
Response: value=1830500.9 unit=gal
